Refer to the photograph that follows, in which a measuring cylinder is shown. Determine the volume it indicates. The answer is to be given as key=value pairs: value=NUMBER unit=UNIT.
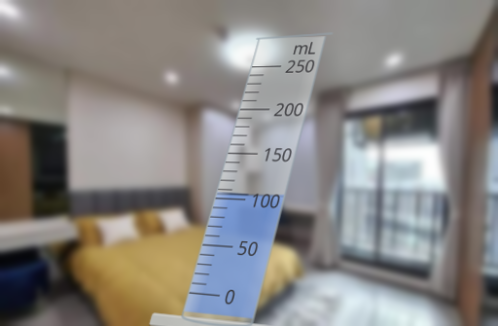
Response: value=105 unit=mL
